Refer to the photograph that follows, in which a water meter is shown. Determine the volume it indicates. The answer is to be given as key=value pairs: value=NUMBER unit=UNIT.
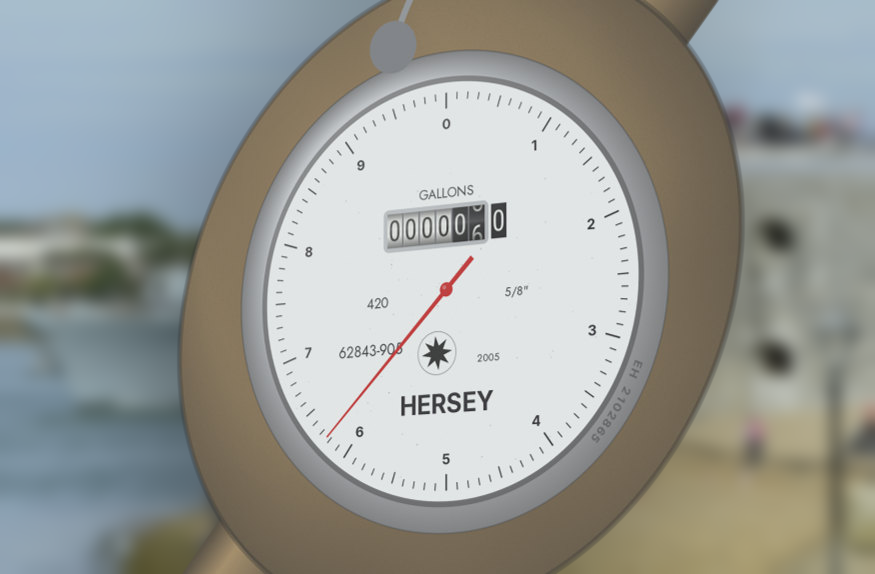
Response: value=56.2 unit=gal
